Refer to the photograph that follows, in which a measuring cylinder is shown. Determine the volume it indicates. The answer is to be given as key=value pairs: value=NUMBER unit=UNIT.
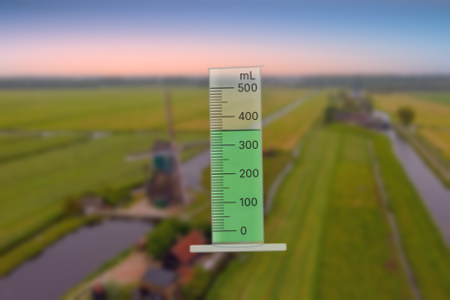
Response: value=350 unit=mL
